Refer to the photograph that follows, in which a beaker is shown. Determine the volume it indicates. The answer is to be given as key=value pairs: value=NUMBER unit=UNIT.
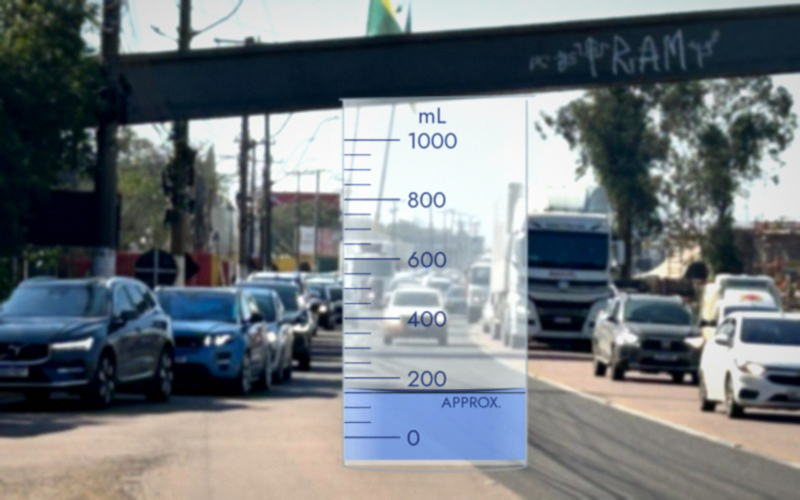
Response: value=150 unit=mL
